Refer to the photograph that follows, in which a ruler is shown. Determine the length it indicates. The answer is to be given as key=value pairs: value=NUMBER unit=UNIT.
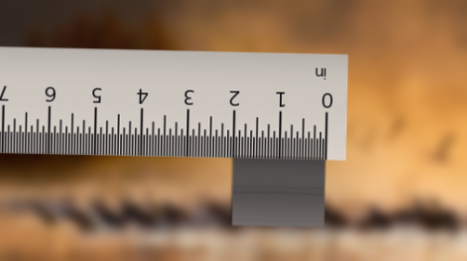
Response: value=2 unit=in
